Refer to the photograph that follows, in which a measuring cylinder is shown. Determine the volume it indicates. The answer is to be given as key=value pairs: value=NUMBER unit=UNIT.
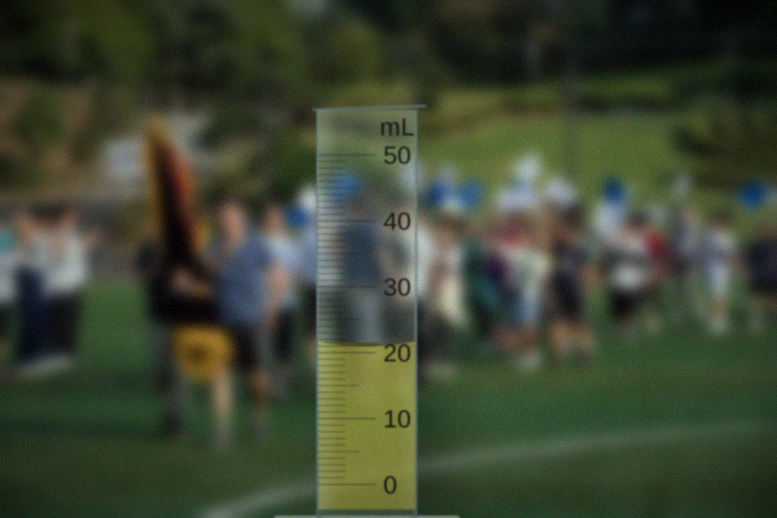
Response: value=21 unit=mL
